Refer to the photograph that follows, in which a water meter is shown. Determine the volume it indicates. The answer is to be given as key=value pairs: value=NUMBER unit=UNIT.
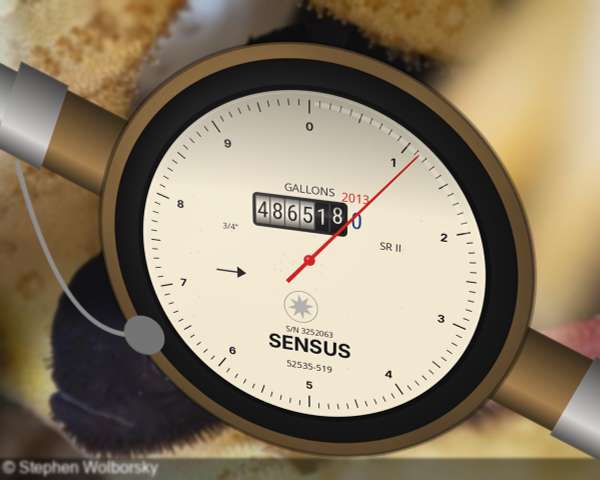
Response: value=4865181.1 unit=gal
